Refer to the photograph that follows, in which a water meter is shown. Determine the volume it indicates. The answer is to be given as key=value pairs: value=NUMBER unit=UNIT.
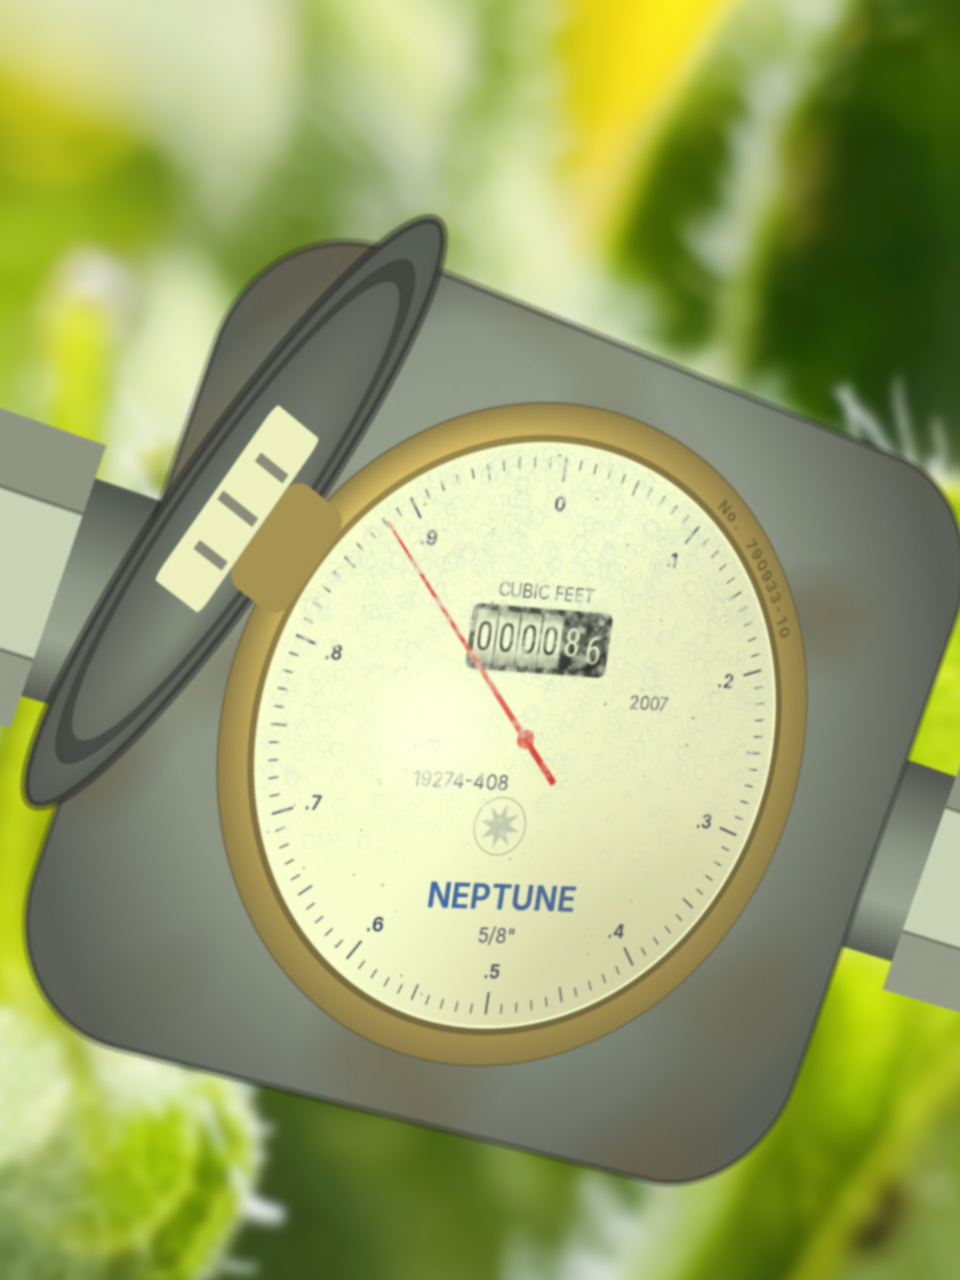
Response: value=85.88 unit=ft³
